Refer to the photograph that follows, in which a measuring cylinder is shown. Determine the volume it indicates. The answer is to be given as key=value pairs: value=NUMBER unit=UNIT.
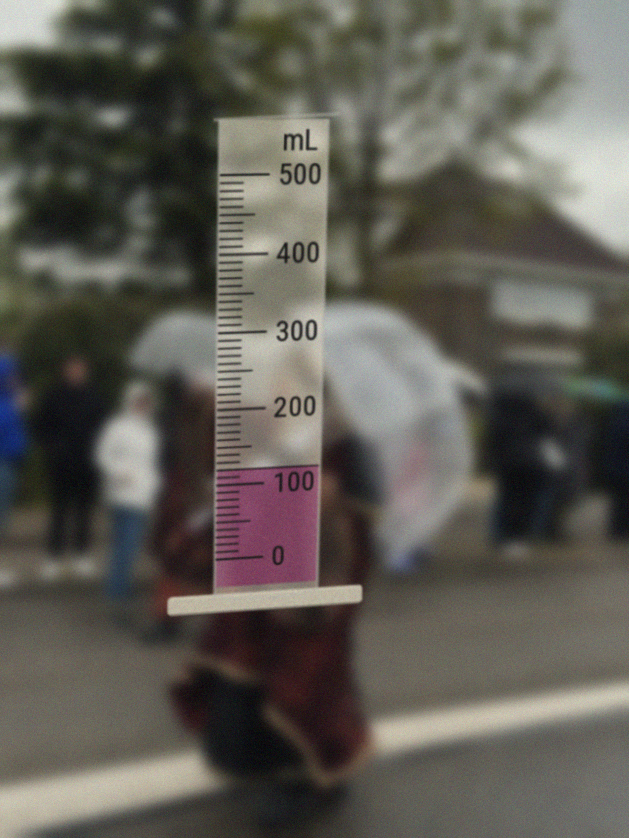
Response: value=120 unit=mL
